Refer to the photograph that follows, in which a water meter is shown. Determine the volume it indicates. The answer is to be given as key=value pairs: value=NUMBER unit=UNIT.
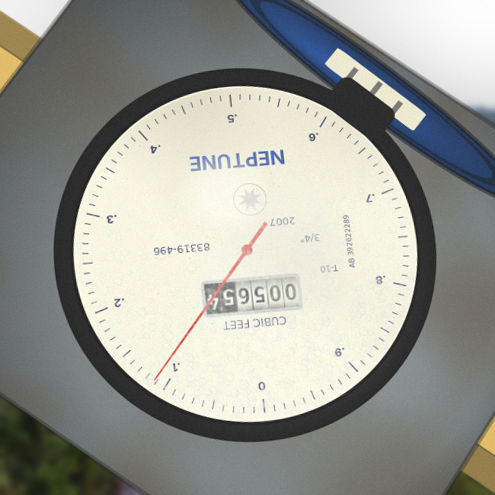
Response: value=5654.11 unit=ft³
